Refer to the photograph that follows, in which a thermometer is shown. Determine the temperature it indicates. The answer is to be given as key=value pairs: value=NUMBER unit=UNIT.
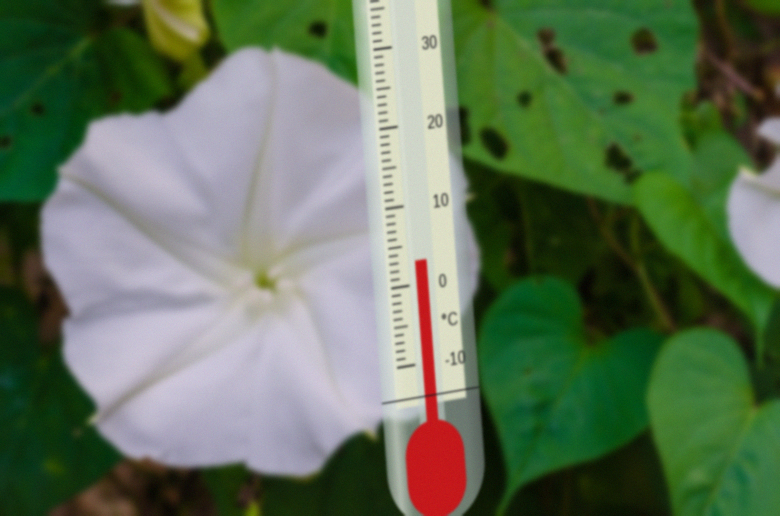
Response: value=3 unit=°C
